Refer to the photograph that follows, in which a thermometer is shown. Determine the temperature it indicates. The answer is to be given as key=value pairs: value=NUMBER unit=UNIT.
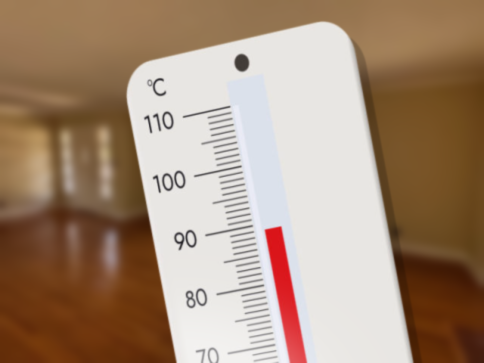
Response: value=89 unit=°C
